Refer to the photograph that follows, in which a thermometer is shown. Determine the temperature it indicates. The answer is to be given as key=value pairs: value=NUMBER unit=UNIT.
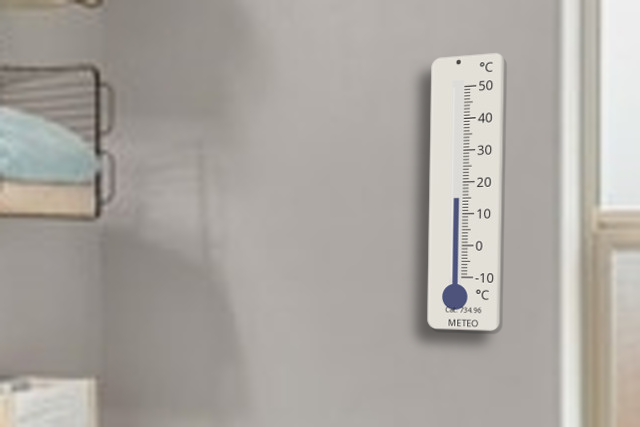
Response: value=15 unit=°C
